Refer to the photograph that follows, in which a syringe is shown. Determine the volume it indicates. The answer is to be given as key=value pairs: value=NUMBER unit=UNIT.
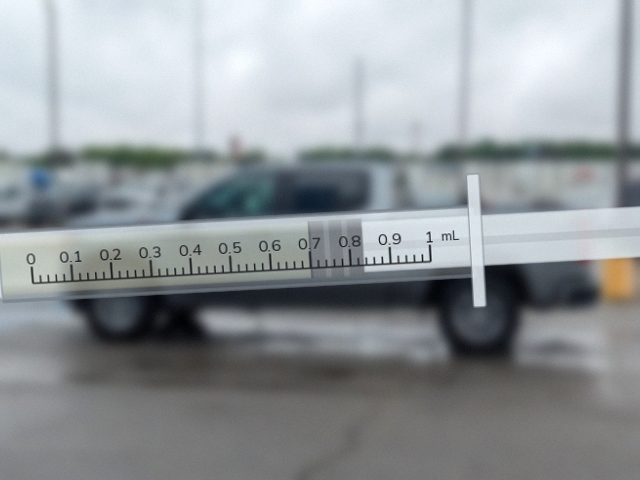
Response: value=0.7 unit=mL
